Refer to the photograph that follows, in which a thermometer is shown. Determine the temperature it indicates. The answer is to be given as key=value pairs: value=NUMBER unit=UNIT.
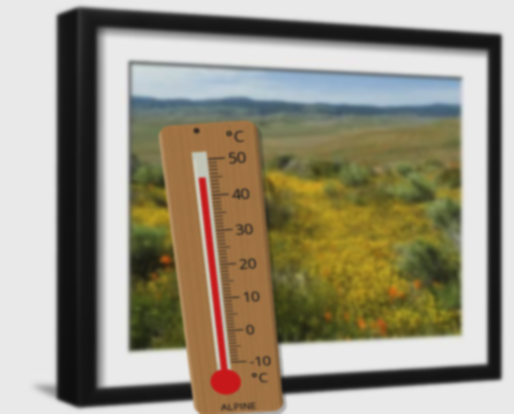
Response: value=45 unit=°C
